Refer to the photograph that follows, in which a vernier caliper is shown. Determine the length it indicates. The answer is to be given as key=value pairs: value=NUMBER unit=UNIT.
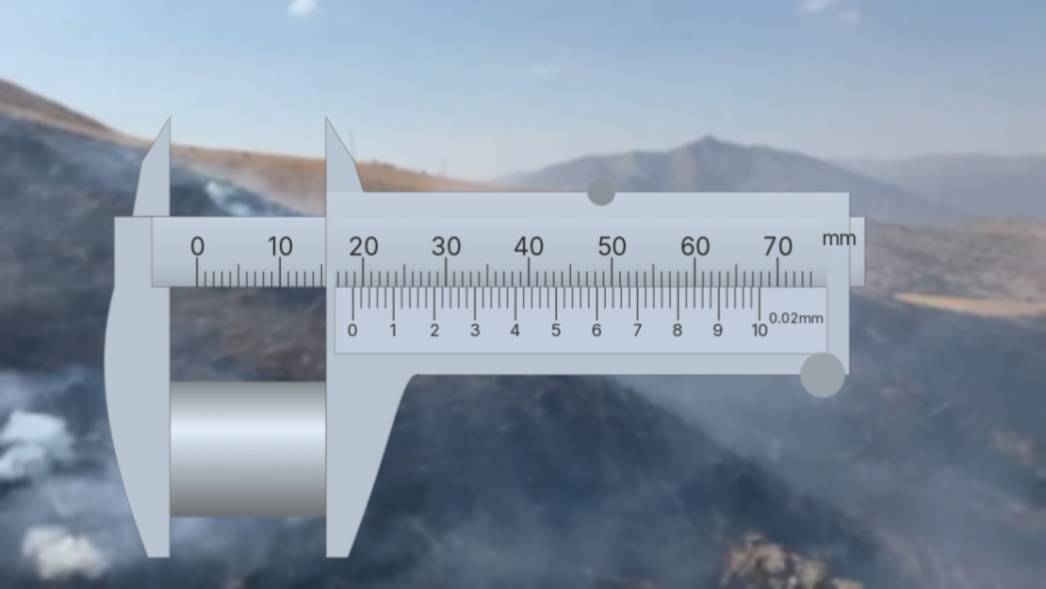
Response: value=18.8 unit=mm
